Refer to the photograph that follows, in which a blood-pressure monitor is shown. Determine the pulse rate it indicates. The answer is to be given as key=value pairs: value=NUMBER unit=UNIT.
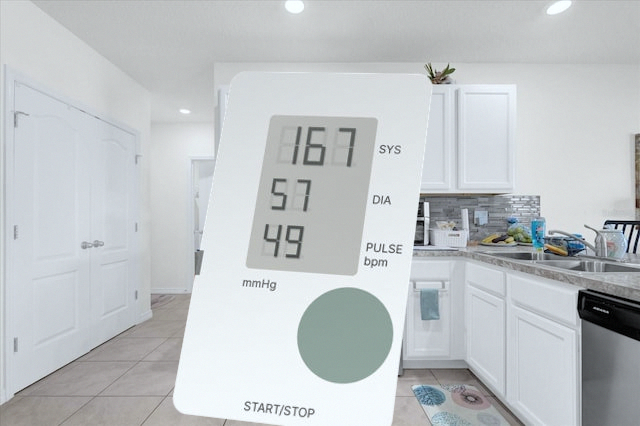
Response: value=49 unit=bpm
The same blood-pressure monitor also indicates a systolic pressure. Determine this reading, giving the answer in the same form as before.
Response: value=167 unit=mmHg
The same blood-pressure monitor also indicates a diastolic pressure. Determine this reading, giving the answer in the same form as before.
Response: value=57 unit=mmHg
